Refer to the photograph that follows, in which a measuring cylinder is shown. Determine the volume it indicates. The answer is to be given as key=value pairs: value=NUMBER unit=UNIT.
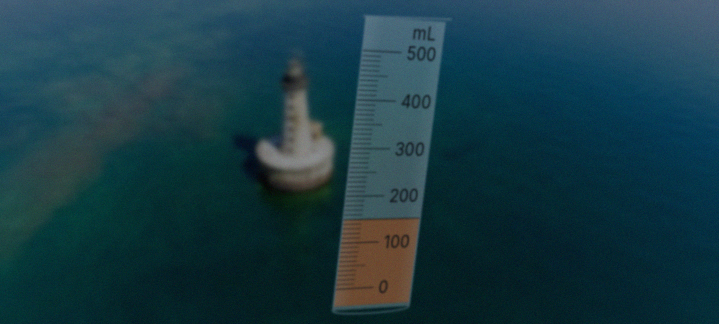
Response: value=150 unit=mL
